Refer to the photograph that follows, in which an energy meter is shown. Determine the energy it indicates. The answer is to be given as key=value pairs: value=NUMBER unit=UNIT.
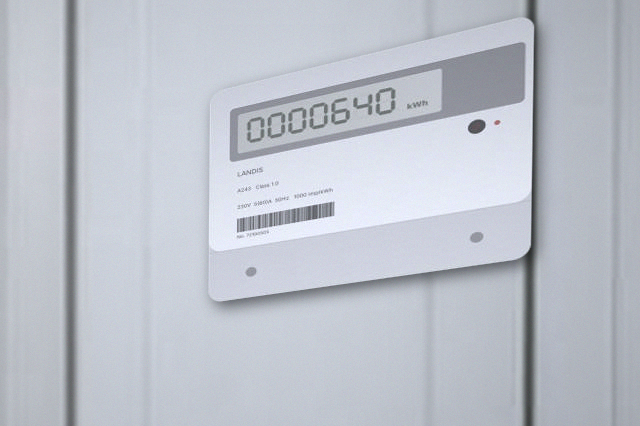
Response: value=640 unit=kWh
